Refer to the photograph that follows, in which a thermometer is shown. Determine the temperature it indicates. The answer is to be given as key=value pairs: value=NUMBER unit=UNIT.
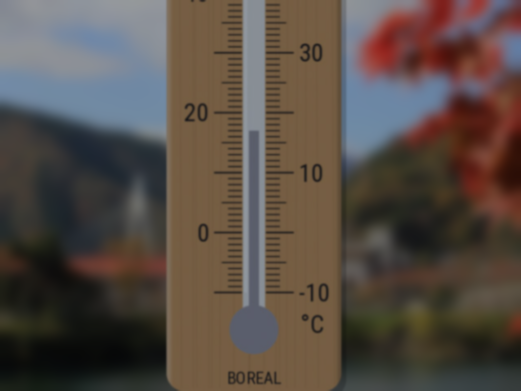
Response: value=17 unit=°C
